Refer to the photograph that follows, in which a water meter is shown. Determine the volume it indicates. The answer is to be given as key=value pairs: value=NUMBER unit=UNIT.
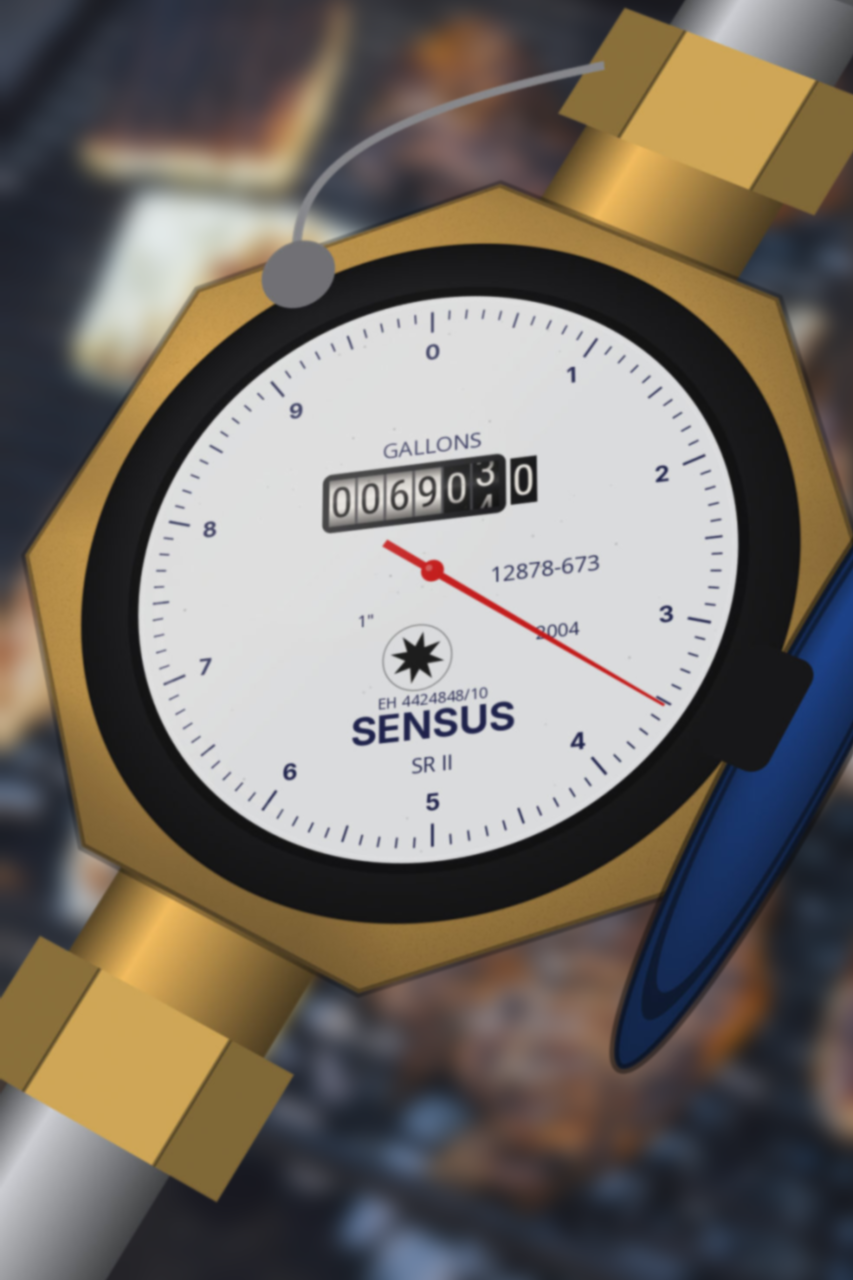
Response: value=69033.5 unit=gal
